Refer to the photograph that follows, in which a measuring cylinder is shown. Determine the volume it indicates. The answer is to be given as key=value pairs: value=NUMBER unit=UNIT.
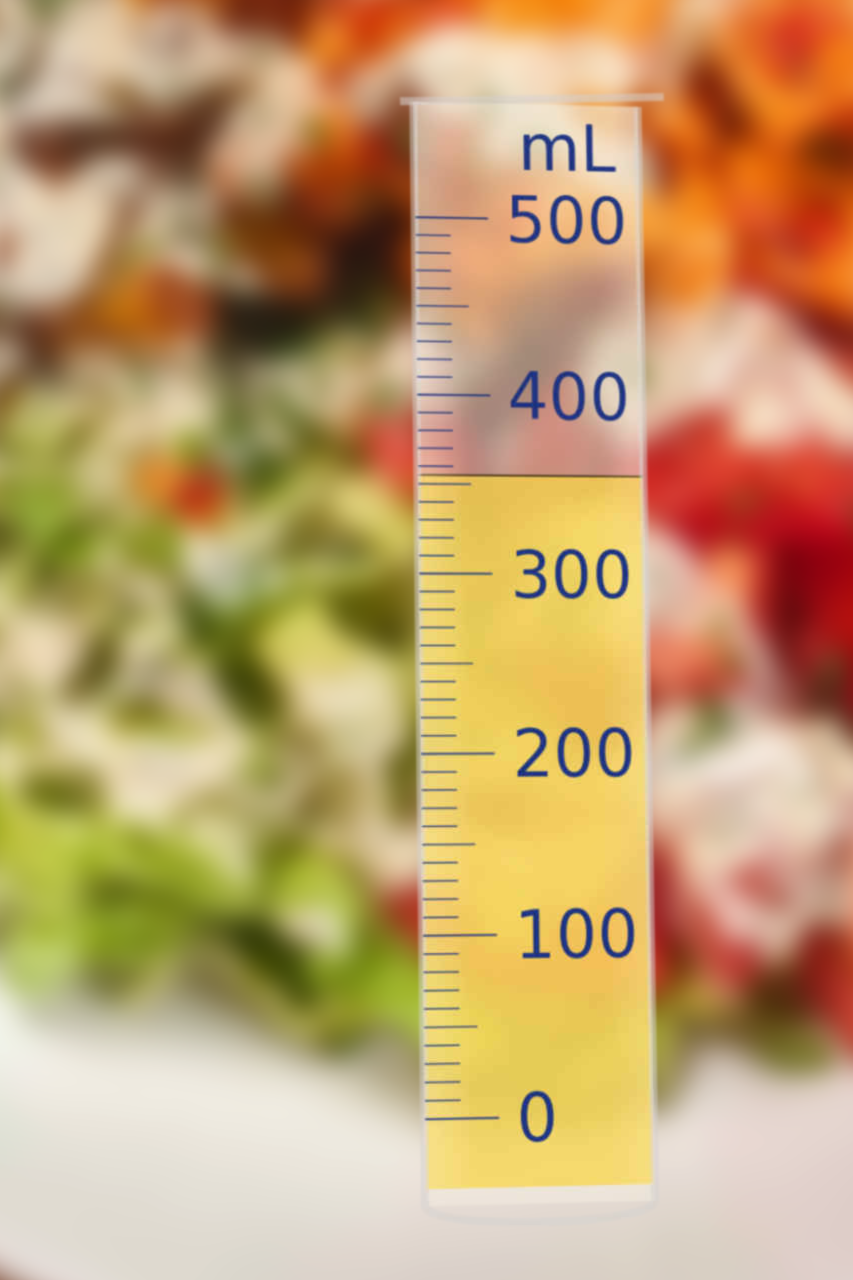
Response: value=355 unit=mL
